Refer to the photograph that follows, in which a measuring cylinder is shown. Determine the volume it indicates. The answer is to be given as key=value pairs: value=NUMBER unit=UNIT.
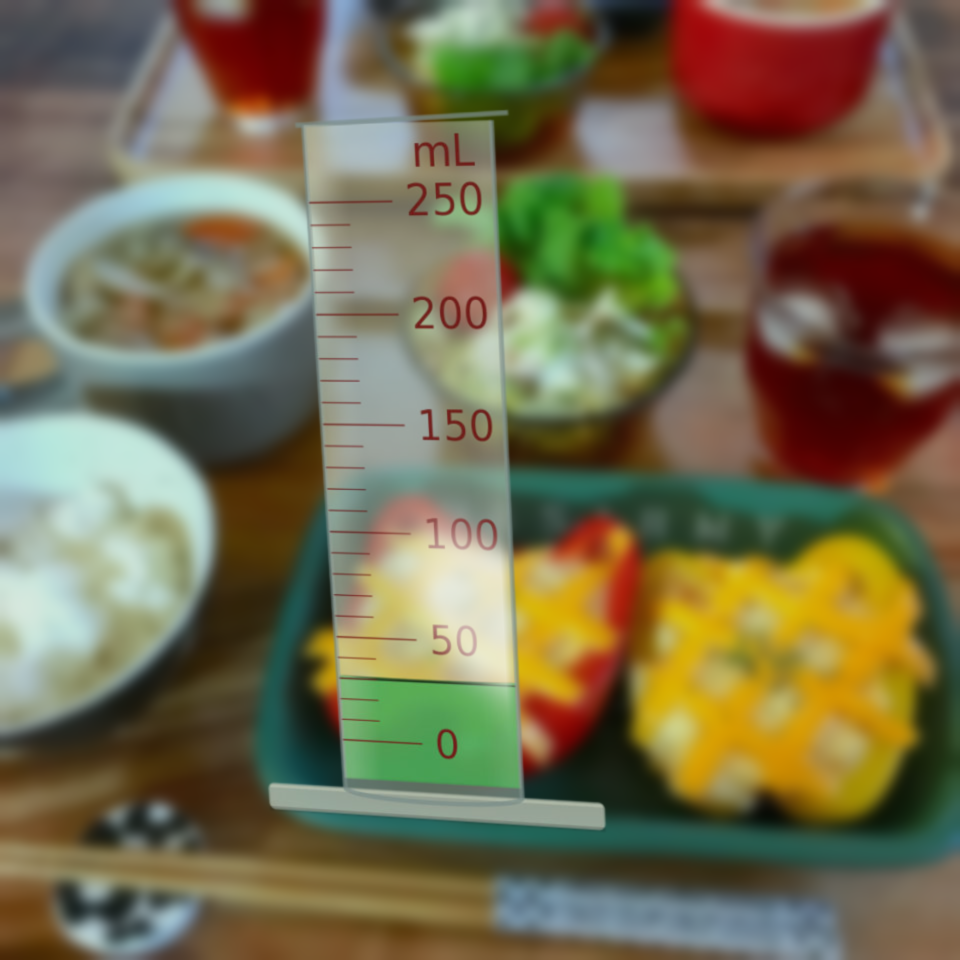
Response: value=30 unit=mL
